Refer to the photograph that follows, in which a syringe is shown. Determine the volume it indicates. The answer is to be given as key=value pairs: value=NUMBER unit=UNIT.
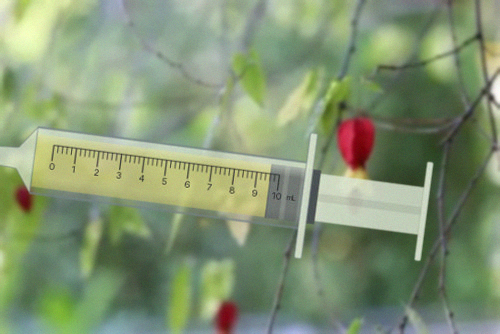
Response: value=9.6 unit=mL
